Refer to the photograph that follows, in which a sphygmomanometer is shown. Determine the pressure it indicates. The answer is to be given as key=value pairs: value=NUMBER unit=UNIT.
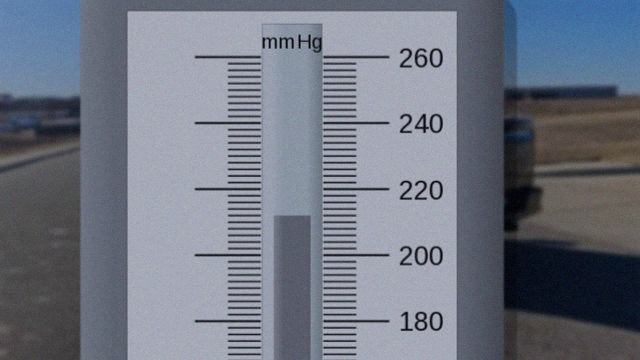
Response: value=212 unit=mmHg
